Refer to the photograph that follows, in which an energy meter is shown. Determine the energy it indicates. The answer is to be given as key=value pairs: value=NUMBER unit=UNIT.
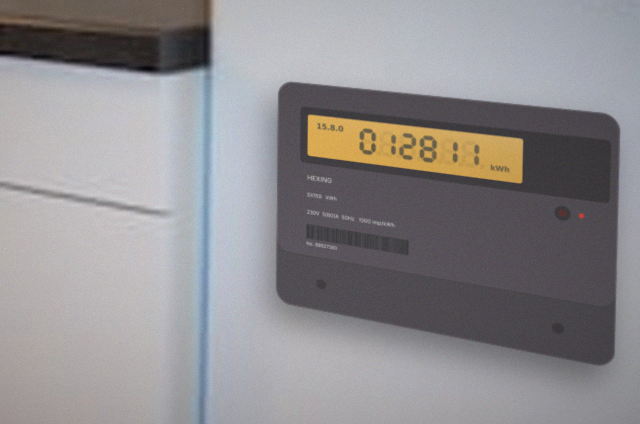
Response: value=12811 unit=kWh
